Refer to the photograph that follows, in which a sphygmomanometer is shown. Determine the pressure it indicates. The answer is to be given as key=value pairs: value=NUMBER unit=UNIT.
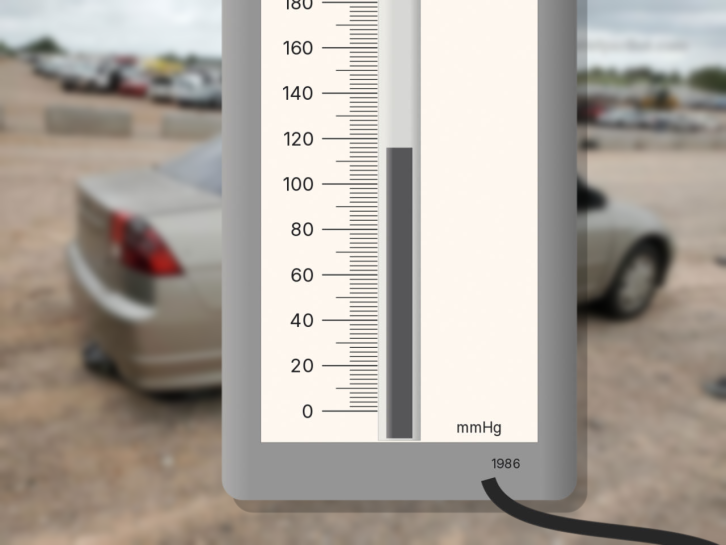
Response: value=116 unit=mmHg
